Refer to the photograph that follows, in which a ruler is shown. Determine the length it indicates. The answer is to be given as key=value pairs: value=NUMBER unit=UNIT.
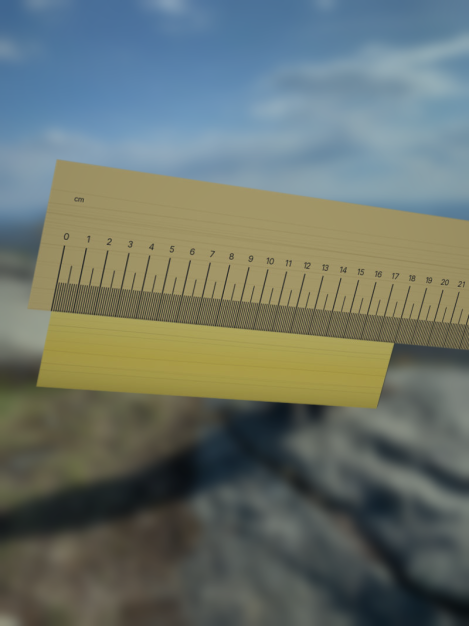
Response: value=18 unit=cm
